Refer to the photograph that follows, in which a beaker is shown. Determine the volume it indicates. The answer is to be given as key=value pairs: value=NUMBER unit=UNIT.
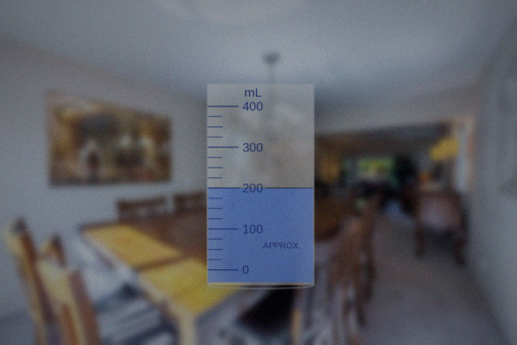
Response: value=200 unit=mL
